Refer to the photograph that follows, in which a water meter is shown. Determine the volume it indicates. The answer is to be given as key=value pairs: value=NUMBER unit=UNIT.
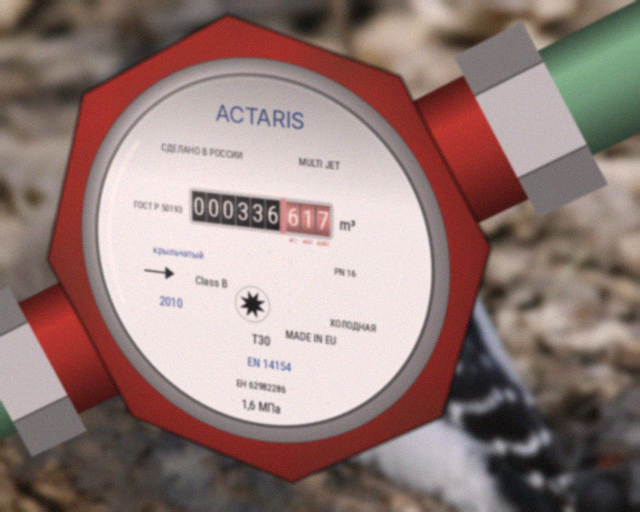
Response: value=336.617 unit=m³
